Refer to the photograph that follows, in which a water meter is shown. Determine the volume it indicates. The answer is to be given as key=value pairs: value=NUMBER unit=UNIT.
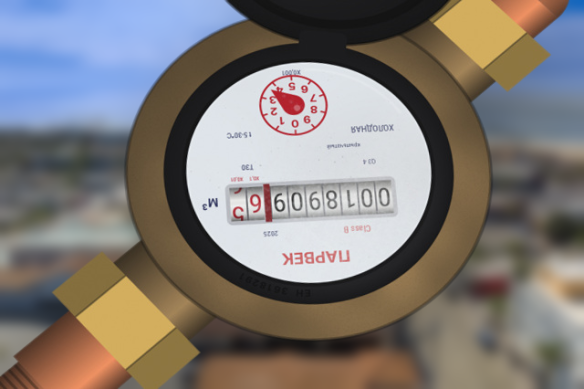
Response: value=18909.653 unit=m³
